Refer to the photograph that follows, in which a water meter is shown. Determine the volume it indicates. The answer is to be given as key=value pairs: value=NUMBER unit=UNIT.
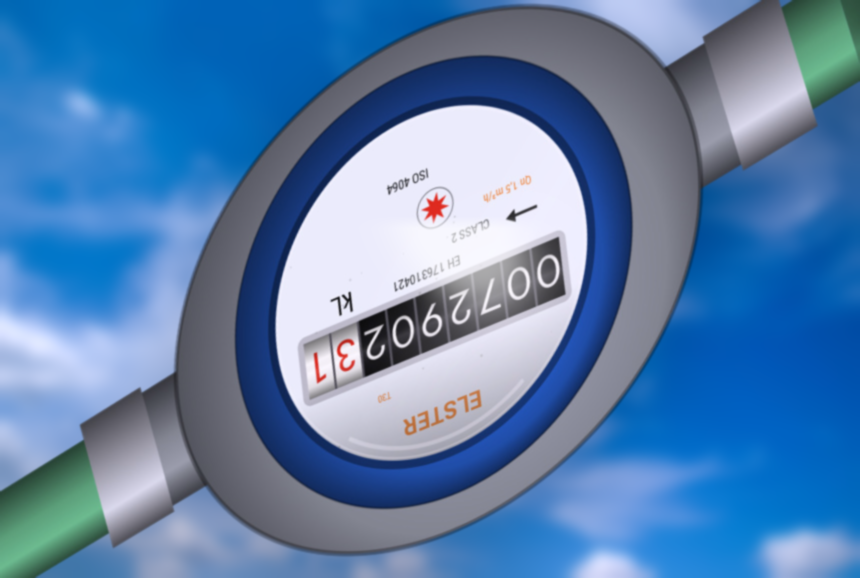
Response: value=72902.31 unit=kL
